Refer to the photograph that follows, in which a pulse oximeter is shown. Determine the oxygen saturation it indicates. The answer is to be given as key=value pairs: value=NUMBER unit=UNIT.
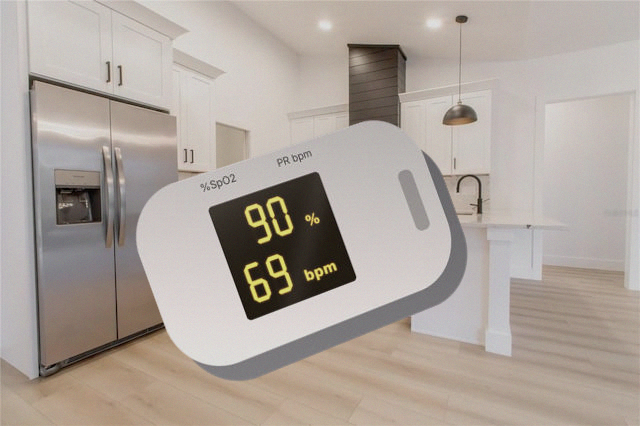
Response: value=90 unit=%
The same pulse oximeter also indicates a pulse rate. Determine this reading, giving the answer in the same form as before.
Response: value=69 unit=bpm
